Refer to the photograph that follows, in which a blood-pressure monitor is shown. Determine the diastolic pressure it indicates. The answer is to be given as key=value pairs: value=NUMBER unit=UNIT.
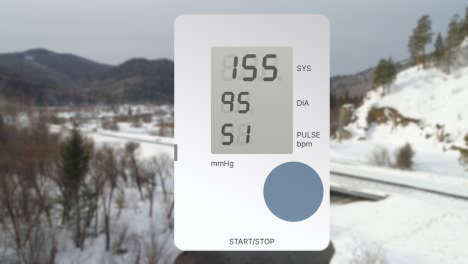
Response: value=95 unit=mmHg
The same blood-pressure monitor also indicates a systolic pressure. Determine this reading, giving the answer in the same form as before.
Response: value=155 unit=mmHg
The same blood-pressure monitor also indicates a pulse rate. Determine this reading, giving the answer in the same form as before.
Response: value=51 unit=bpm
